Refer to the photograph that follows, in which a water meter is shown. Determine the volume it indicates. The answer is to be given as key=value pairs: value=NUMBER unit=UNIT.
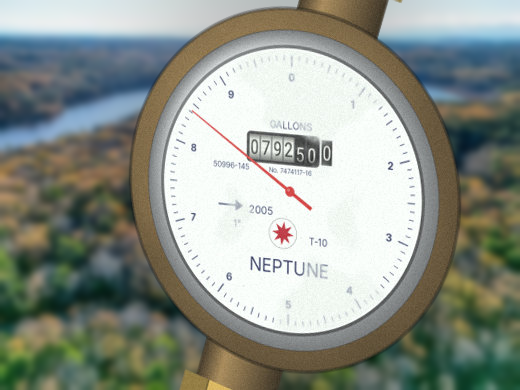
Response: value=792498.4 unit=gal
